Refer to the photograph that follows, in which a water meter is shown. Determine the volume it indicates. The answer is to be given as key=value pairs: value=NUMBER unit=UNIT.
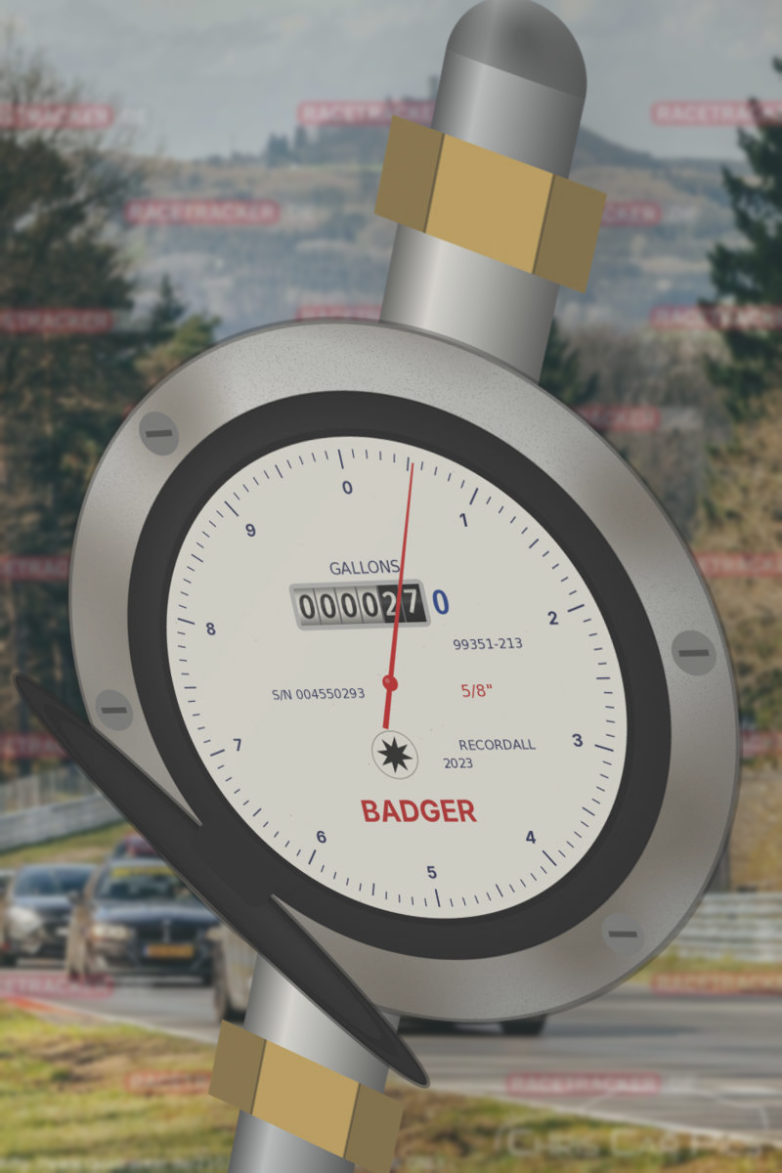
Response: value=270.5 unit=gal
